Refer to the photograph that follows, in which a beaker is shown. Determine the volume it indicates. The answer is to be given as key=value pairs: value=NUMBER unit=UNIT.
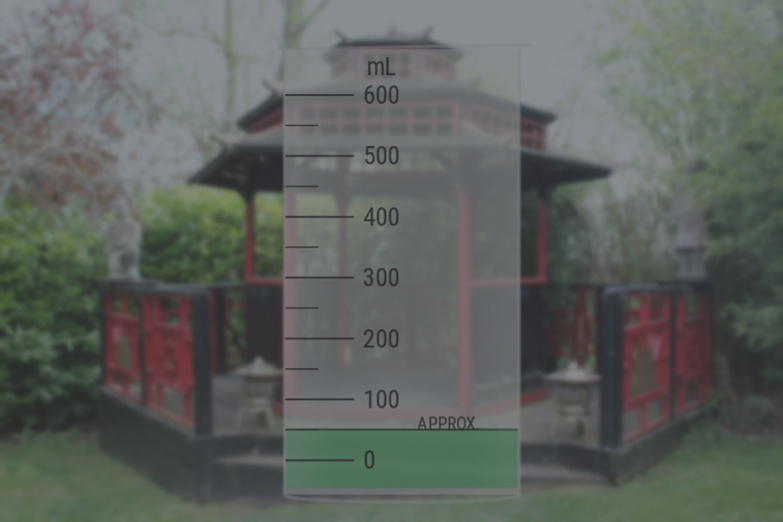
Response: value=50 unit=mL
